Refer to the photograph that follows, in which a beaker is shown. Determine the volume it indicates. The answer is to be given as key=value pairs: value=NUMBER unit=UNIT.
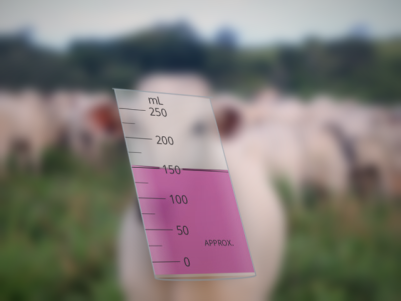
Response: value=150 unit=mL
